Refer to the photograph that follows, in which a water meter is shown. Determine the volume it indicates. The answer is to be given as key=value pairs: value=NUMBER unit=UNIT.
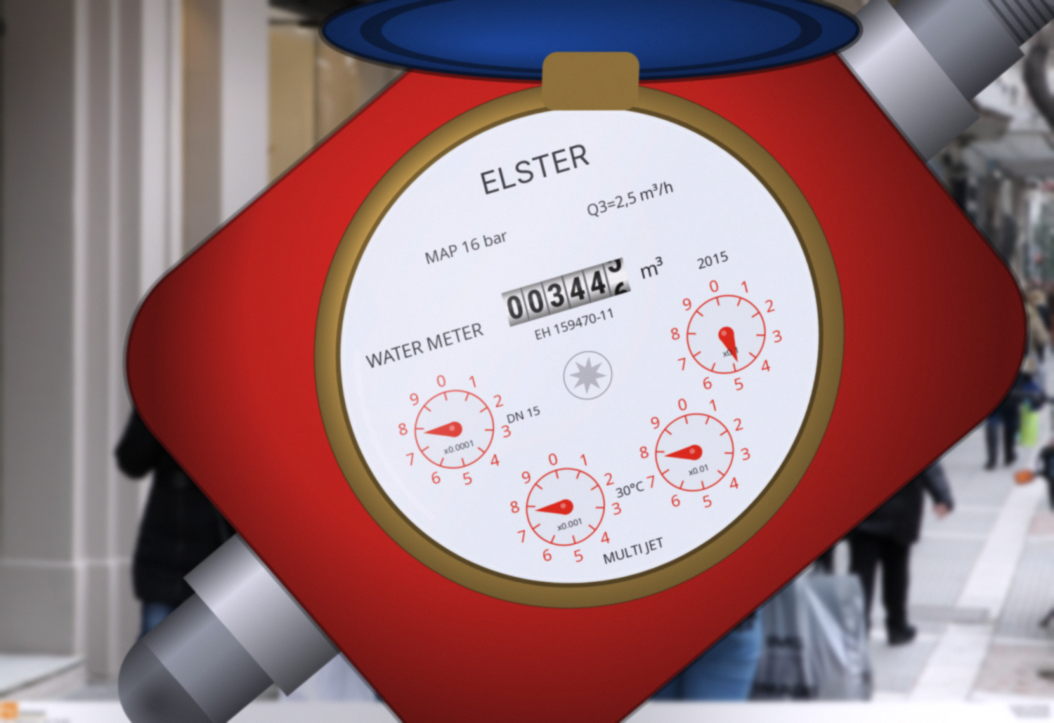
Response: value=3445.4777 unit=m³
